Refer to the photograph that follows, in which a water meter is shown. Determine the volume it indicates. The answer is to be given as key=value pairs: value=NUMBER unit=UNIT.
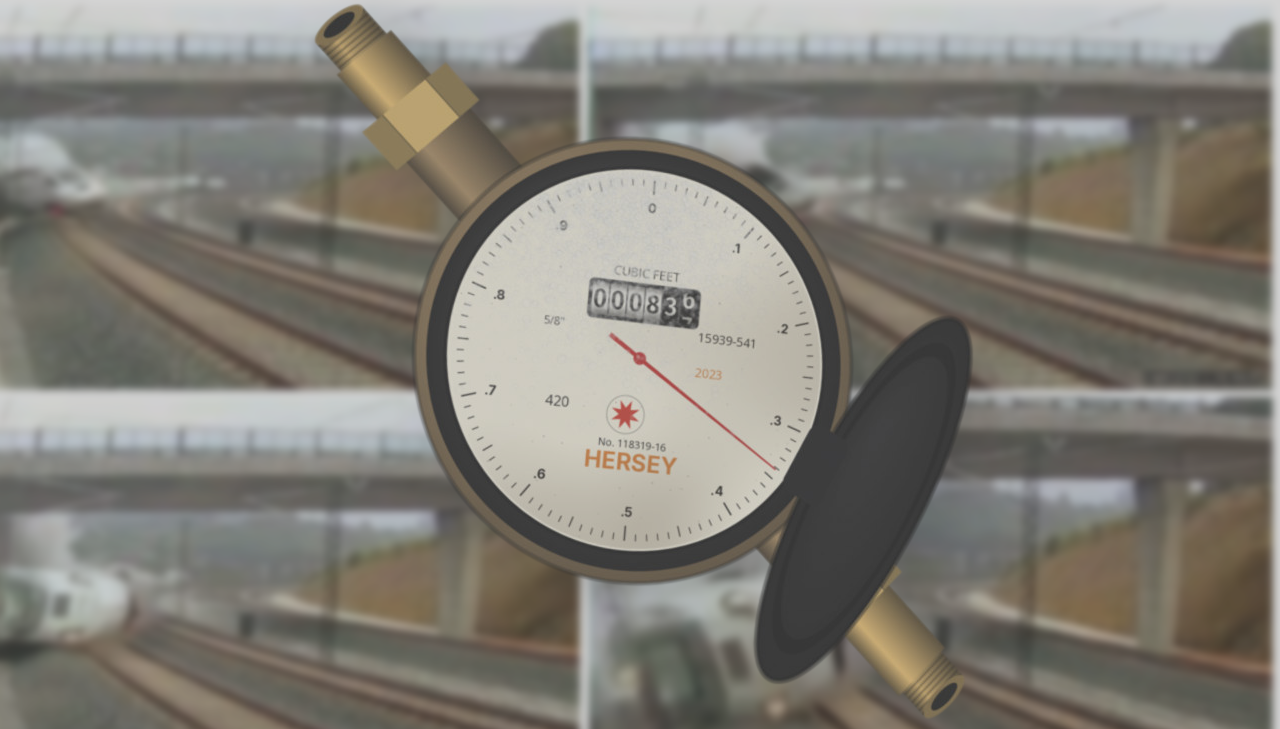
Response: value=836.34 unit=ft³
